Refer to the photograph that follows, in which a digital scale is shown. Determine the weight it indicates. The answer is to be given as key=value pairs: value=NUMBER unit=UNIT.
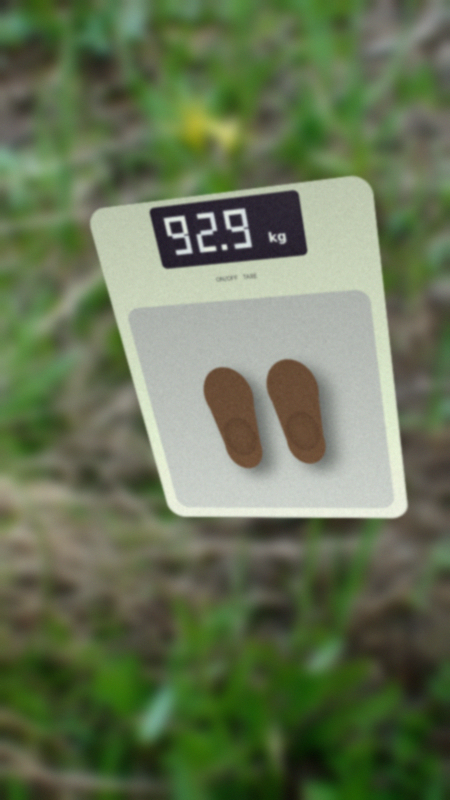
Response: value=92.9 unit=kg
